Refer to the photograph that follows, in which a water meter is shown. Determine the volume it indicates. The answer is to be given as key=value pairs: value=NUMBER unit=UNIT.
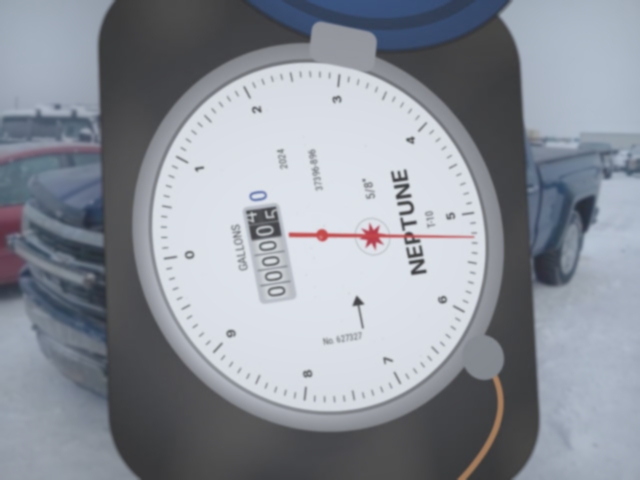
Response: value=45.2 unit=gal
